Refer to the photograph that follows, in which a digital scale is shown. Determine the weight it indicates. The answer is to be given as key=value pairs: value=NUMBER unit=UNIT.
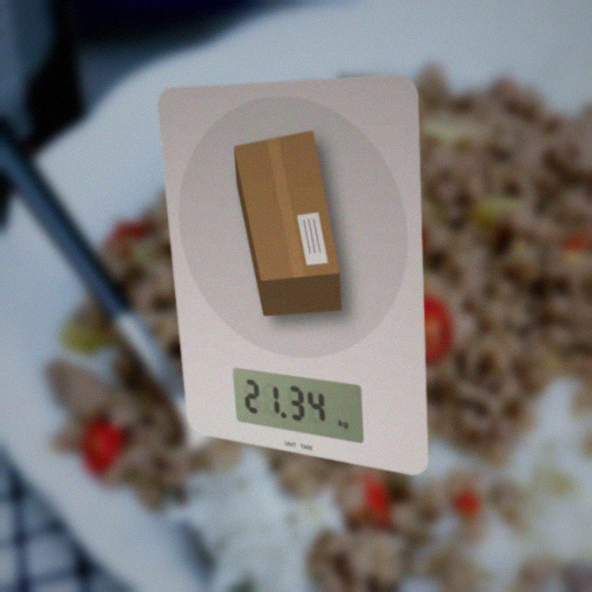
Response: value=21.34 unit=kg
